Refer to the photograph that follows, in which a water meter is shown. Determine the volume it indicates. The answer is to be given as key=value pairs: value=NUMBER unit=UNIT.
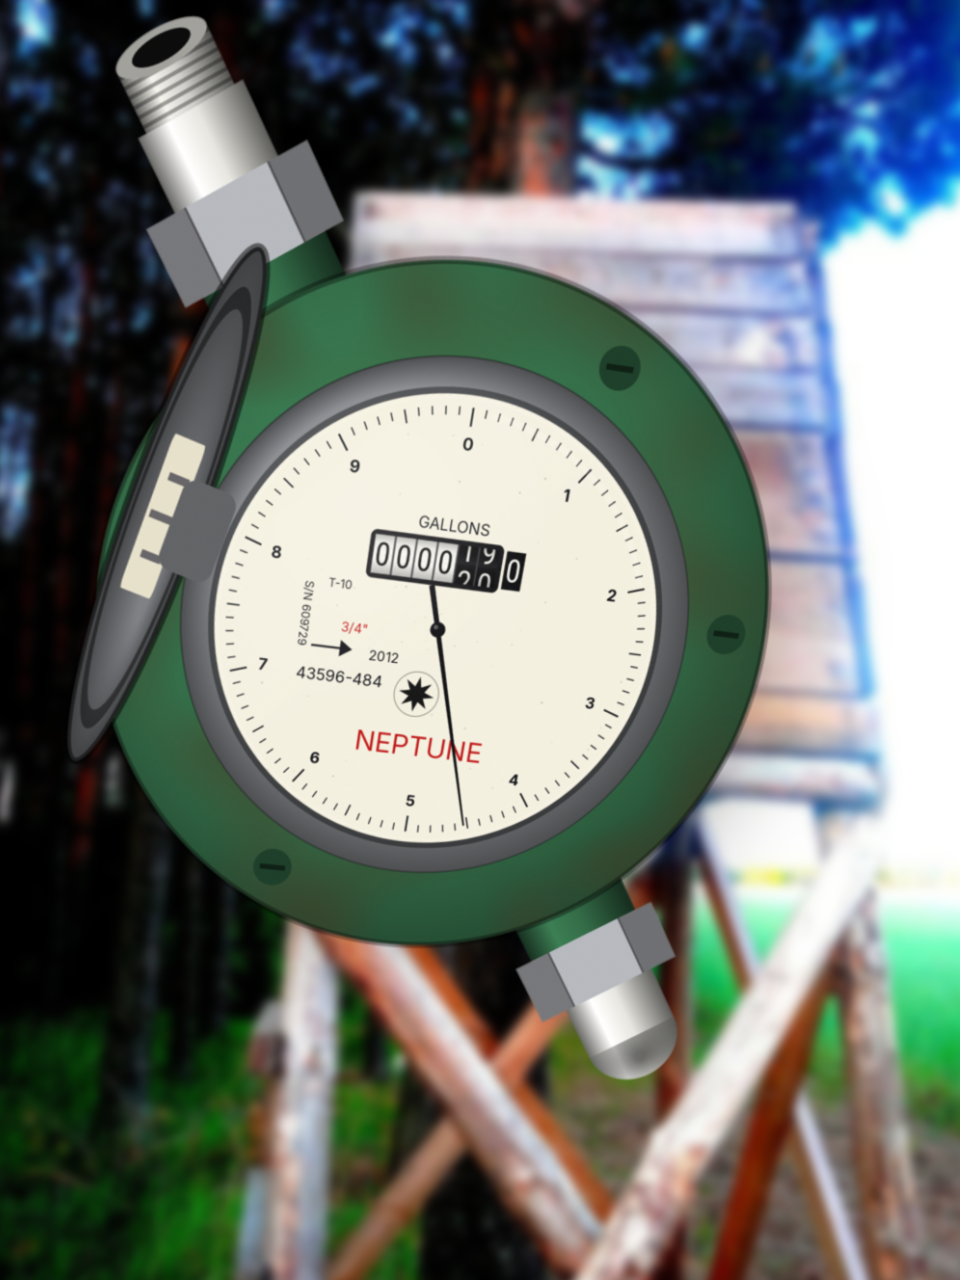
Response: value=194.5 unit=gal
